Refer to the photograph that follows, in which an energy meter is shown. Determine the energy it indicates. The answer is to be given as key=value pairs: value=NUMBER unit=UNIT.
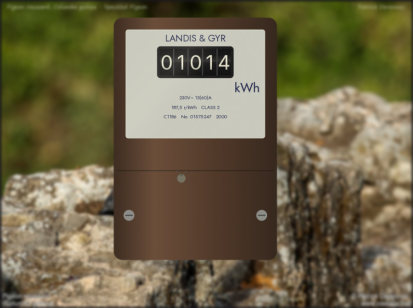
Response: value=1014 unit=kWh
